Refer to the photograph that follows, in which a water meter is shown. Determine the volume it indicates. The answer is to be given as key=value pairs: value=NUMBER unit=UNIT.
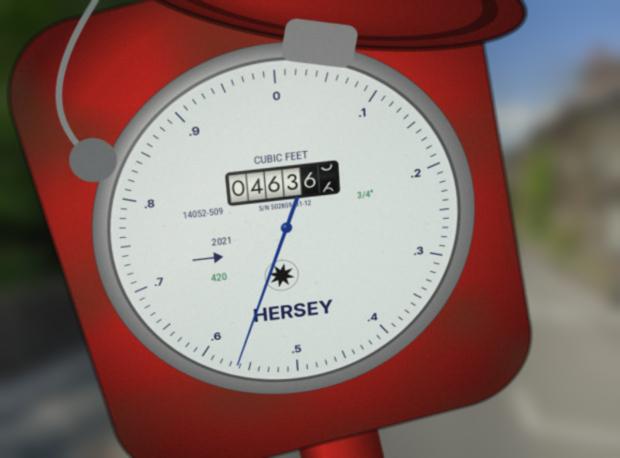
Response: value=46365.56 unit=ft³
